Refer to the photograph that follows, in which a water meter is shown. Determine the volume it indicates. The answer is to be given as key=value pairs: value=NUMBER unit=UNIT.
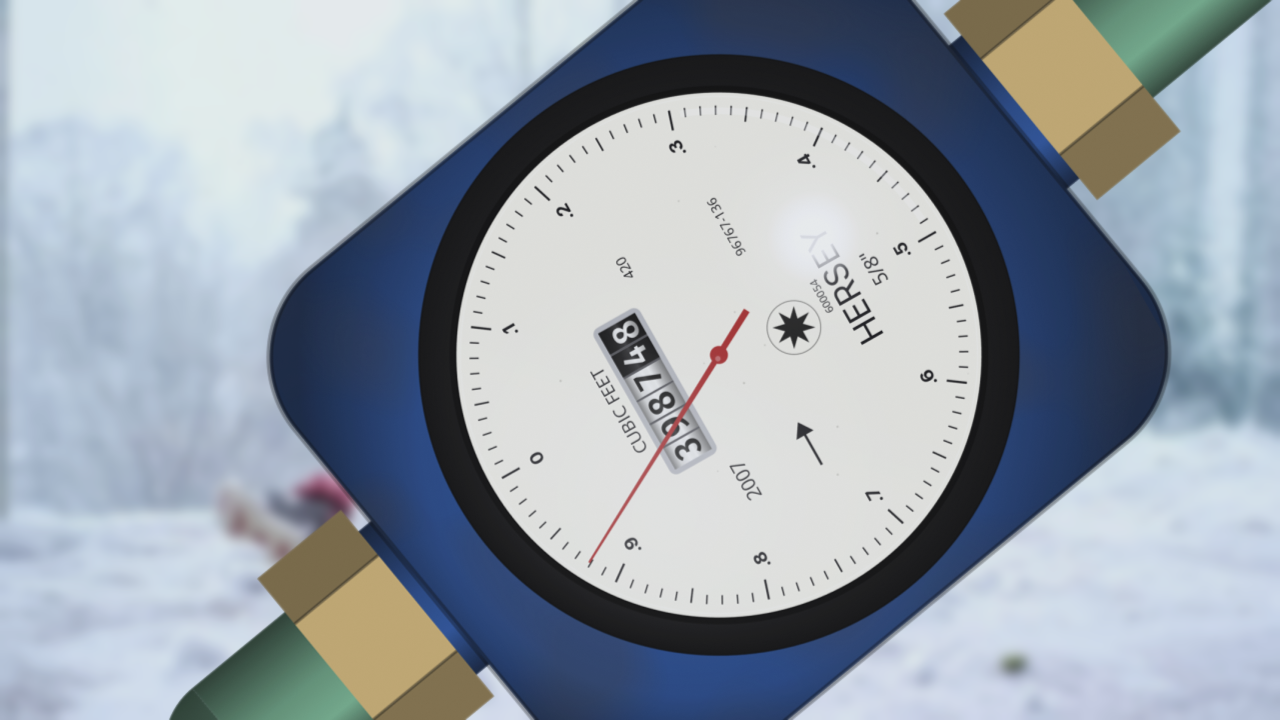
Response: value=398747.92 unit=ft³
